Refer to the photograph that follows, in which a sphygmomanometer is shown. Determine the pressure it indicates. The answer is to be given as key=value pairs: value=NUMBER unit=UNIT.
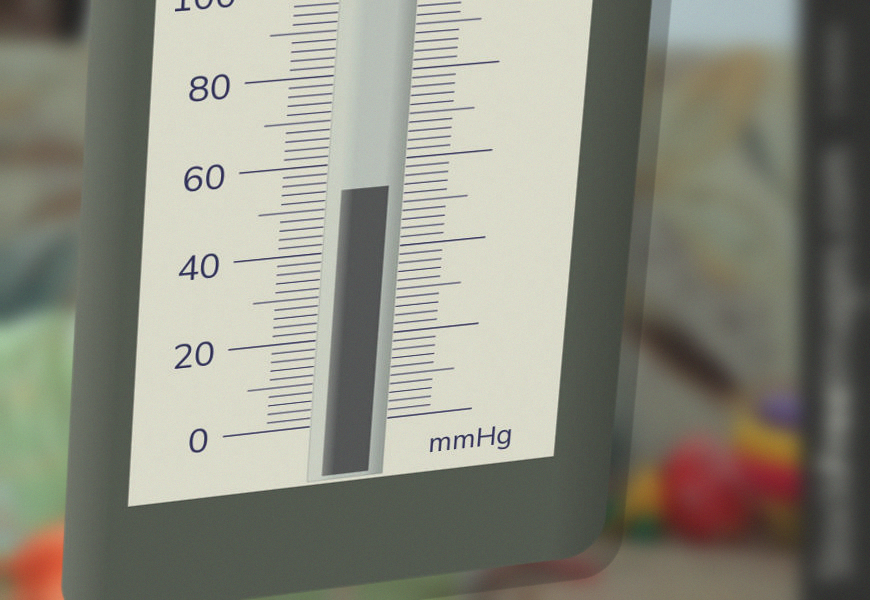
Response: value=54 unit=mmHg
